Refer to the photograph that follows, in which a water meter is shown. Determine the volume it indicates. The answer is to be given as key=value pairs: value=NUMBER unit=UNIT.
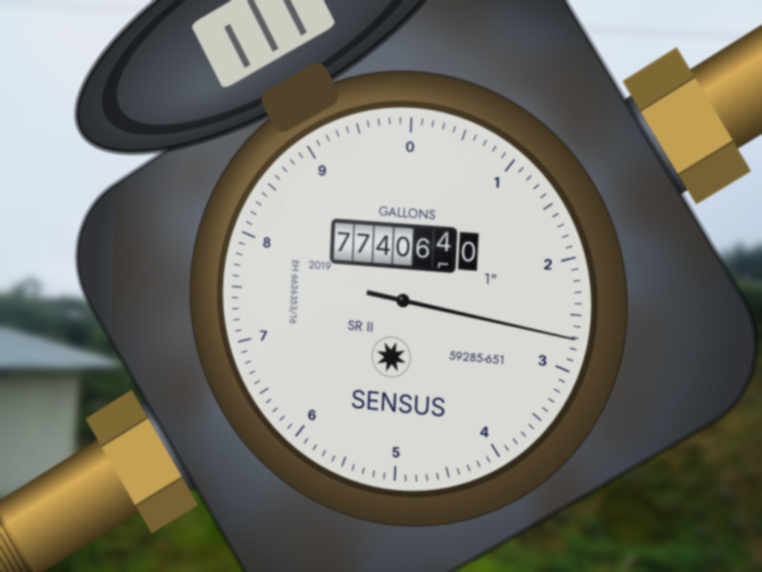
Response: value=7740642.7 unit=gal
